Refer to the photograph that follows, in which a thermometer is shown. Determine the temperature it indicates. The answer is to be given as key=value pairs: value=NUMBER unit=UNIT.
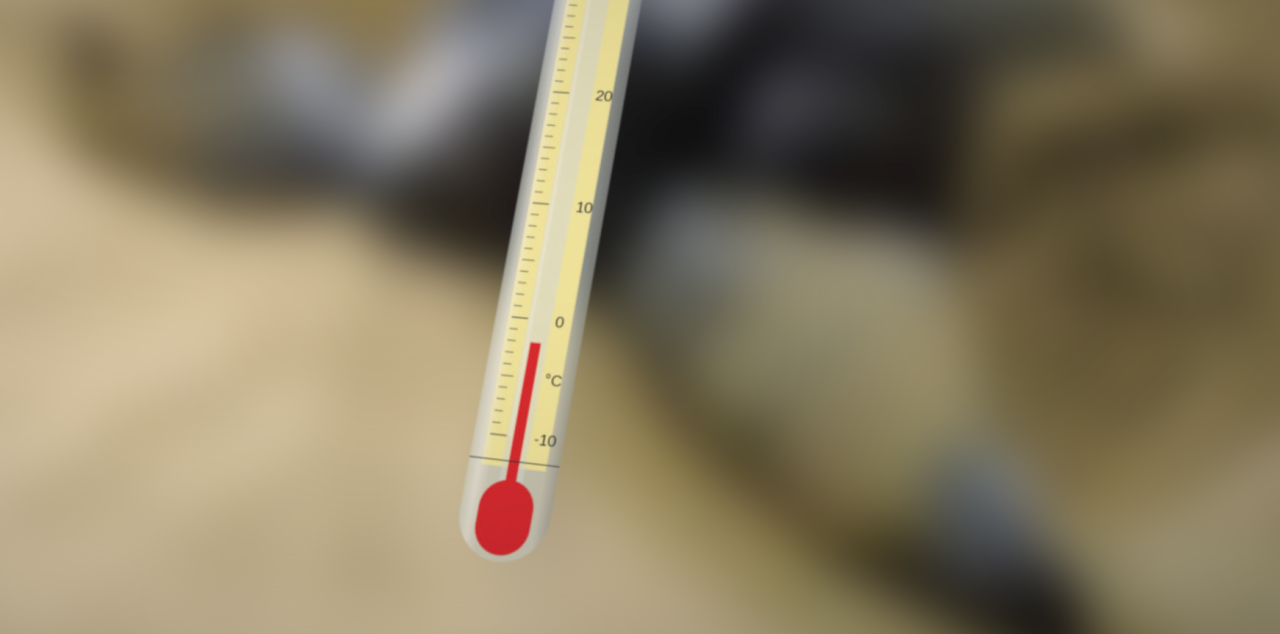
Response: value=-2 unit=°C
